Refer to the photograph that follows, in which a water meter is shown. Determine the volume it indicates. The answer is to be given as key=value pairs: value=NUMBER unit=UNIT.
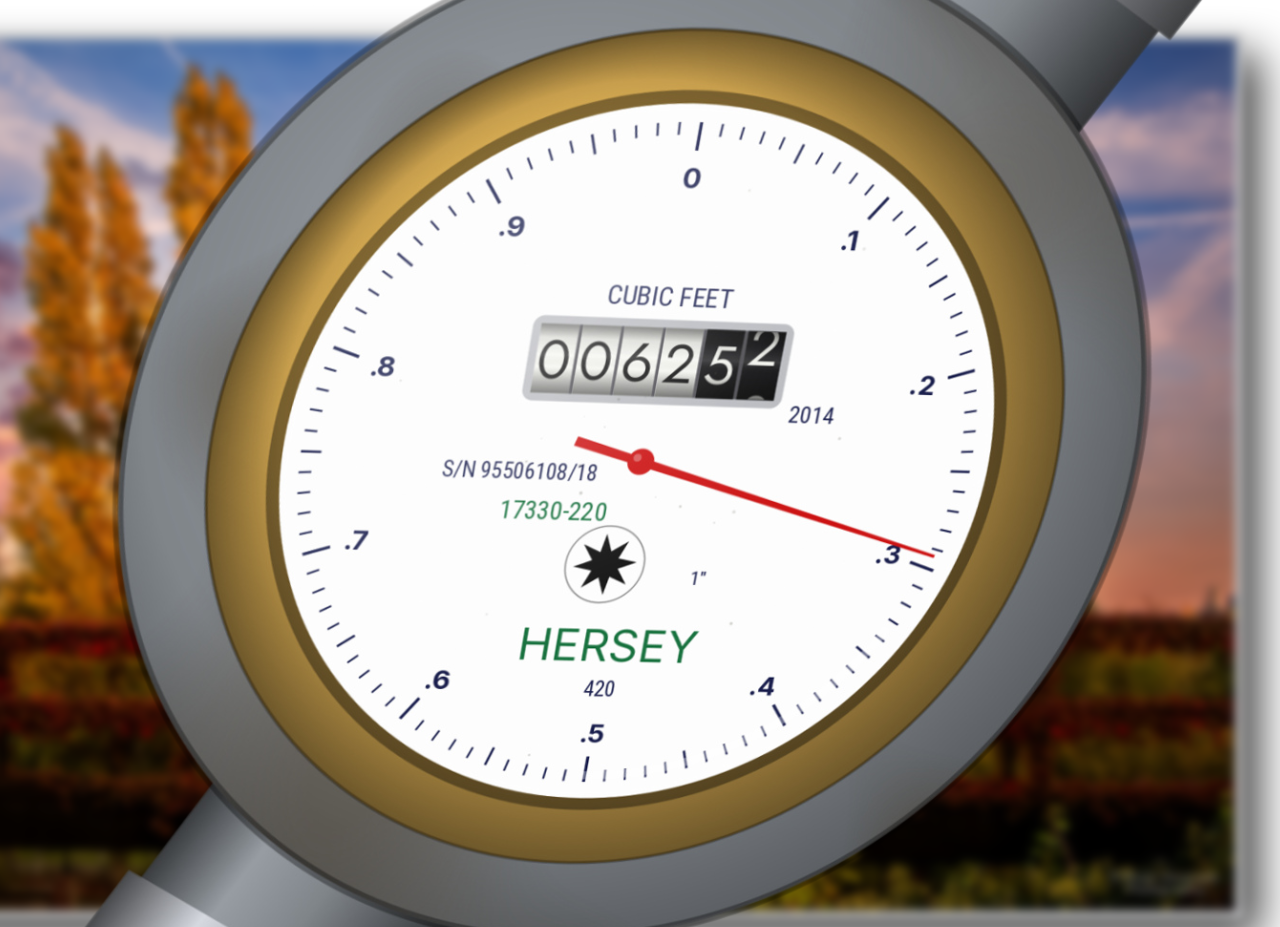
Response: value=6252.29 unit=ft³
